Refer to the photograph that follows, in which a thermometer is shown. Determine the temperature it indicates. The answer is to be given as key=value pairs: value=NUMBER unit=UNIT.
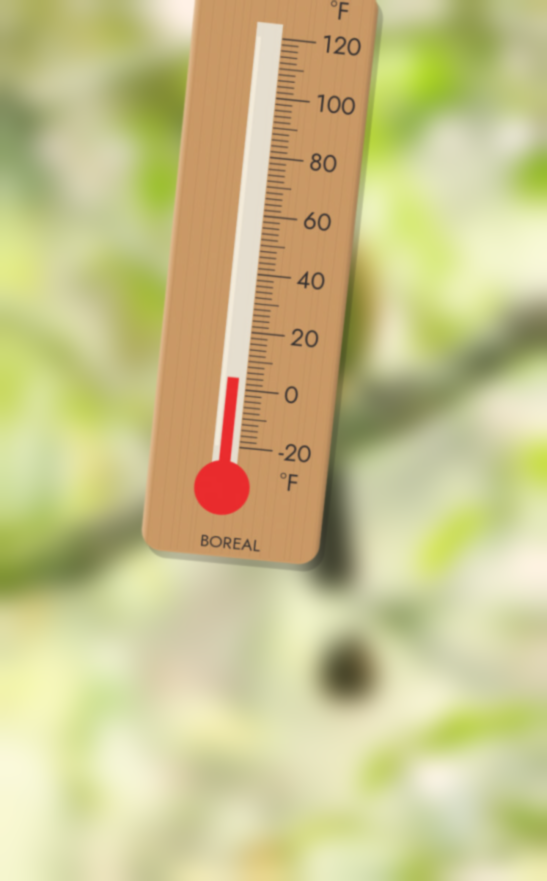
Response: value=4 unit=°F
